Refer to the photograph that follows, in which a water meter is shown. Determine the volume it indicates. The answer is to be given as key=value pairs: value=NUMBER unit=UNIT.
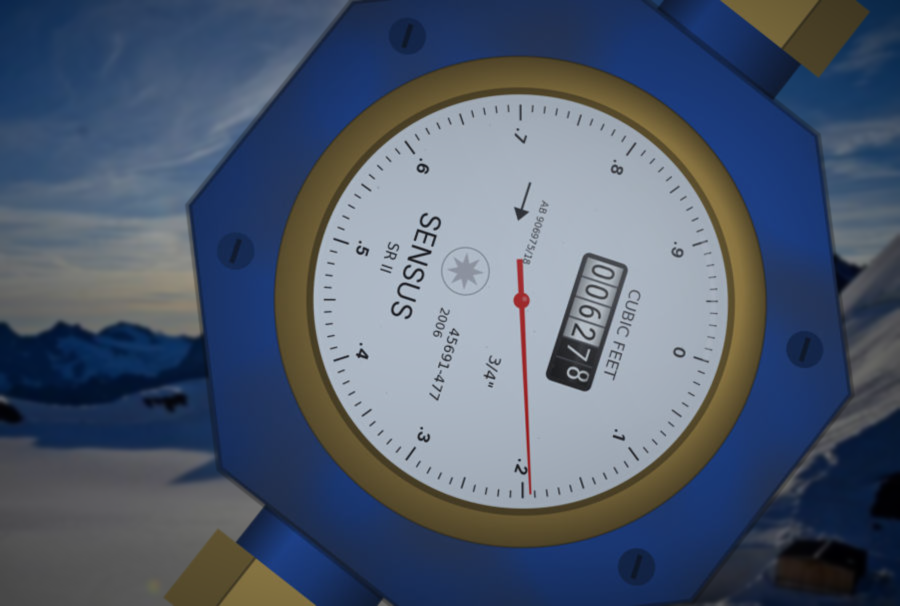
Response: value=6278.19 unit=ft³
